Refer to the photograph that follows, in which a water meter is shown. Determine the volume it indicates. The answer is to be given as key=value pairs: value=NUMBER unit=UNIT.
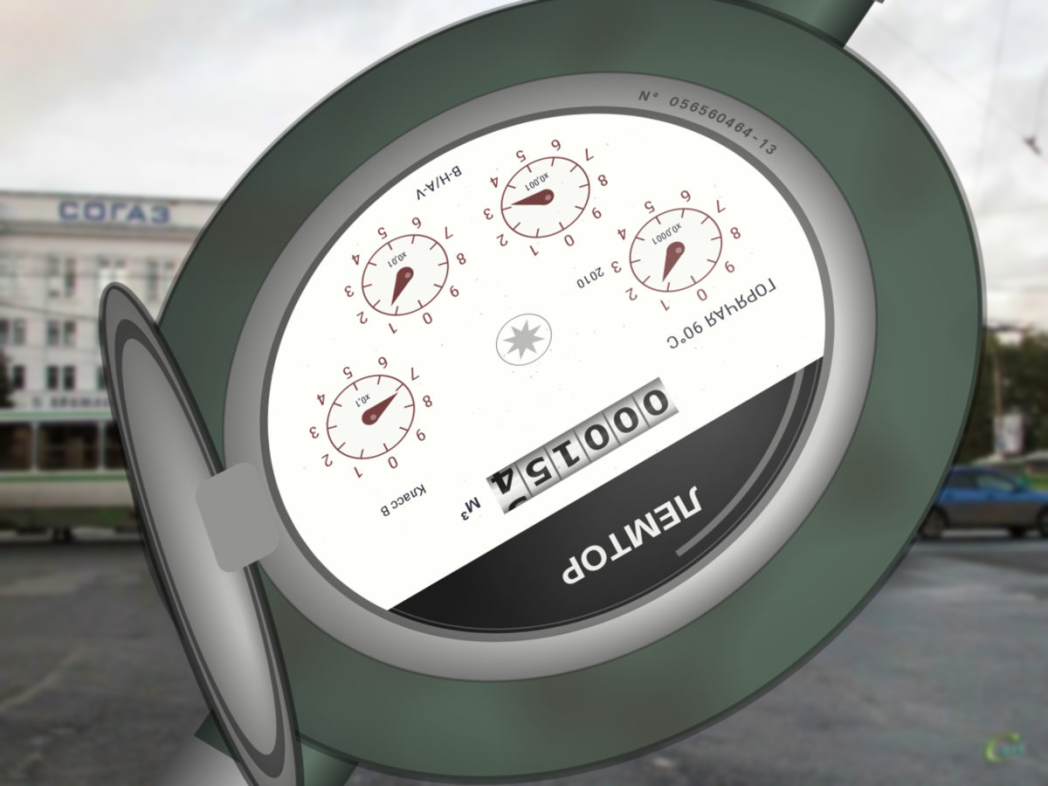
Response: value=153.7131 unit=m³
